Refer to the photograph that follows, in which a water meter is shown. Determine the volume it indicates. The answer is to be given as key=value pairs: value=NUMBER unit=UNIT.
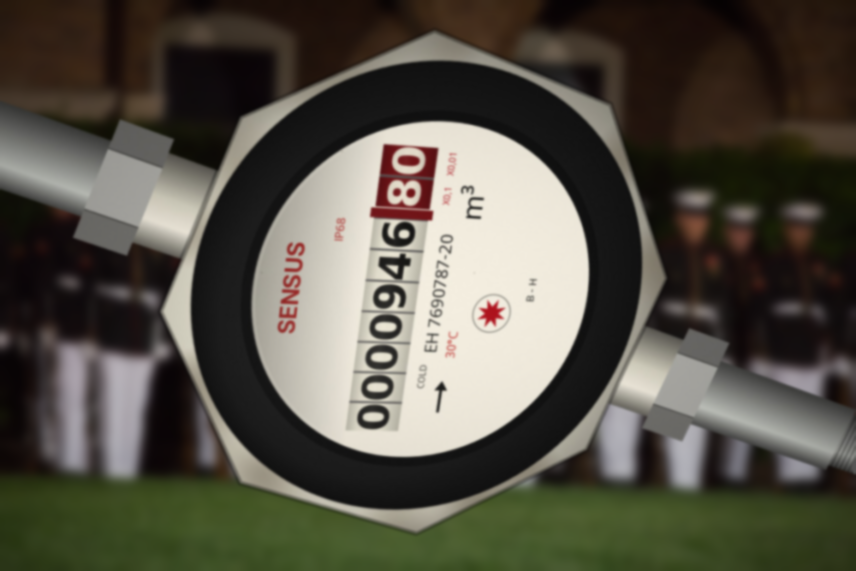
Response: value=946.80 unit=m³
